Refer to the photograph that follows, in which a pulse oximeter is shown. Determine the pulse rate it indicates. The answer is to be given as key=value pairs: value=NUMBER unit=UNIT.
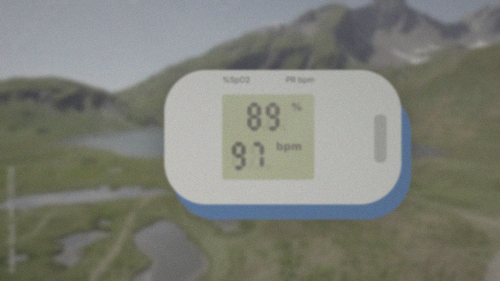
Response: value=97 unit=bpm
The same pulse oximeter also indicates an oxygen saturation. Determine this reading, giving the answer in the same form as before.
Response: value=89 unit=%
